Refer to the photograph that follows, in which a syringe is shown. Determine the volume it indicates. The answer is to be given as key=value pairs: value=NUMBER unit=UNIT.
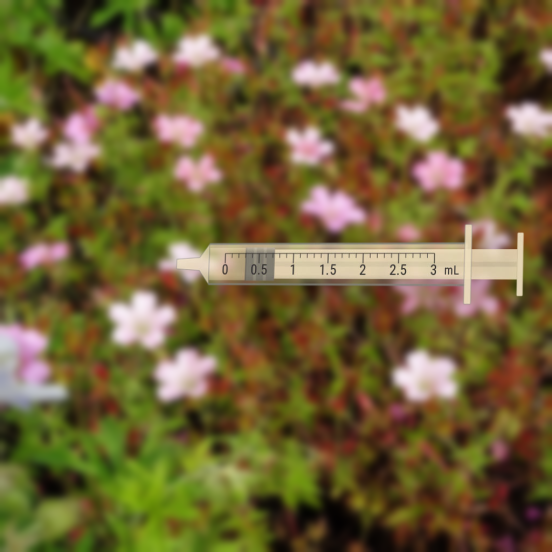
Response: value=0.3 unit=mL
